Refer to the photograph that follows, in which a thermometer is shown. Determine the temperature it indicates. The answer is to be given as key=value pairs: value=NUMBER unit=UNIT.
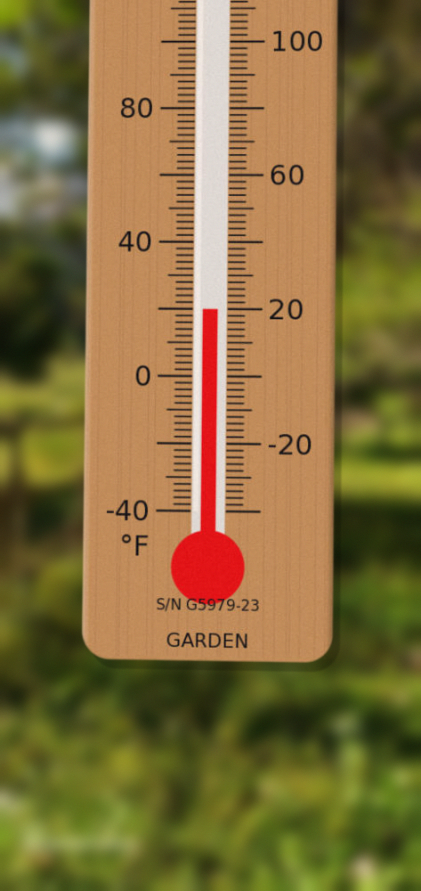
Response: value=20 unit=°F
